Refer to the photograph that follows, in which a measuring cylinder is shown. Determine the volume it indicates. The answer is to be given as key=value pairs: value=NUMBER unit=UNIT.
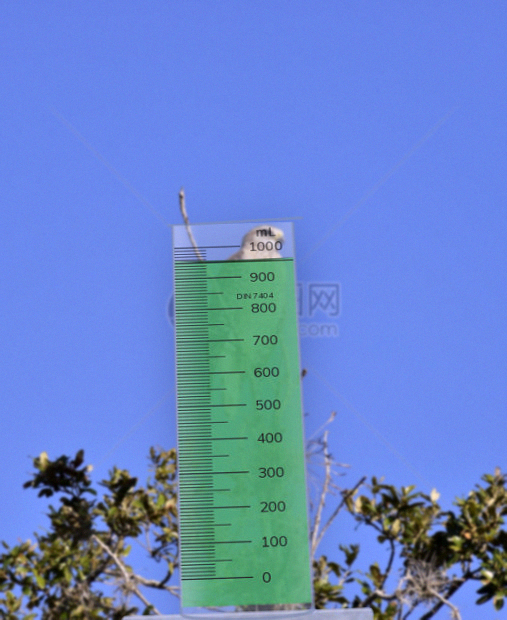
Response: value=950 unit=mL
